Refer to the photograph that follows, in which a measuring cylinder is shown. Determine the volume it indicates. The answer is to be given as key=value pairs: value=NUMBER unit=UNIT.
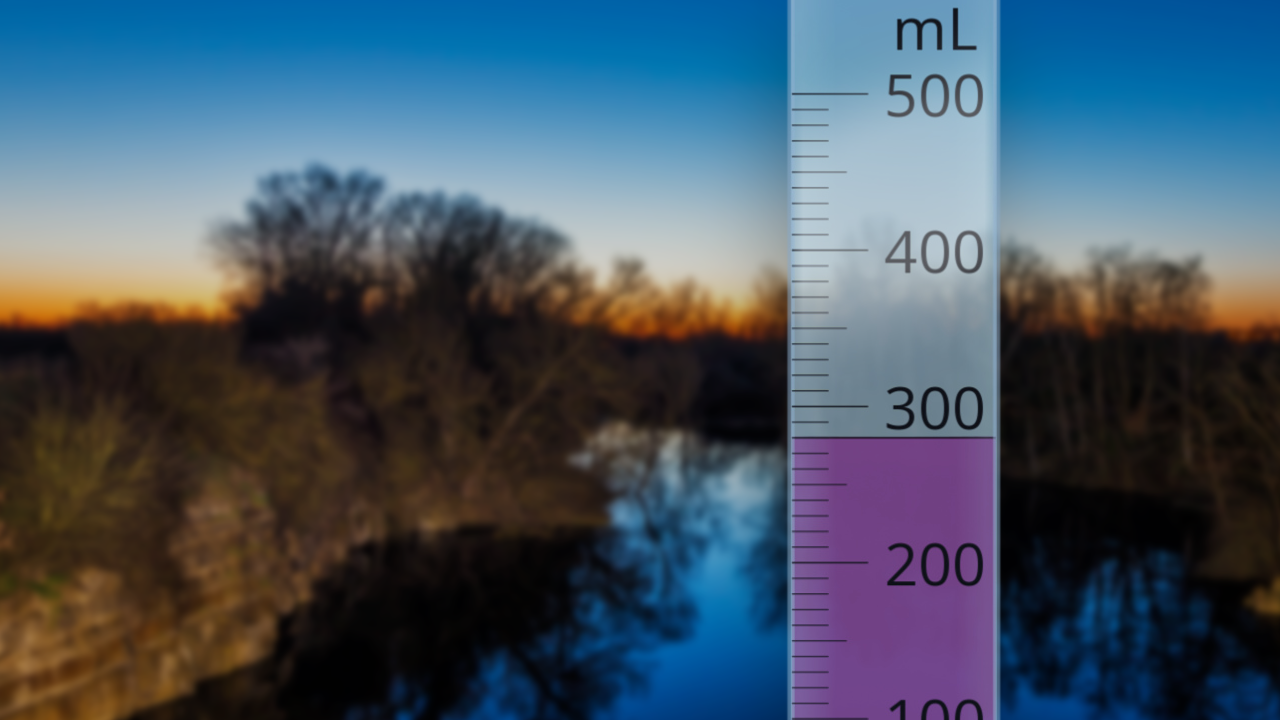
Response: value=280 unit=mL
